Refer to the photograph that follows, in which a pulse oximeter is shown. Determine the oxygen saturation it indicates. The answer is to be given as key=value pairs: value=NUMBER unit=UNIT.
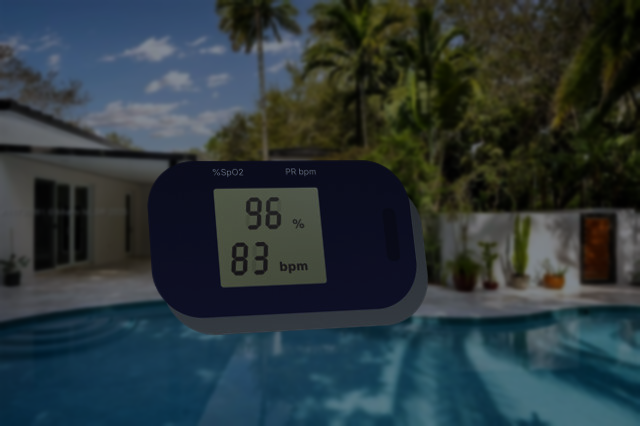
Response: value=96 unit=%
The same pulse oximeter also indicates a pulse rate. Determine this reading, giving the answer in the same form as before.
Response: value=83 unit=bpm
